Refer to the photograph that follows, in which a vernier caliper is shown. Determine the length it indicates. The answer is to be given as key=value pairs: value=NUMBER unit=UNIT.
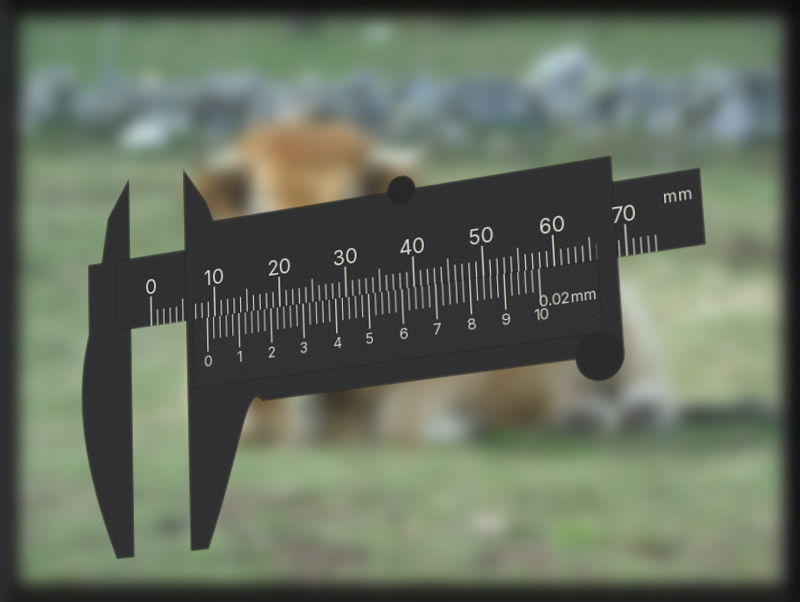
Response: value=8.8 unit=mm
